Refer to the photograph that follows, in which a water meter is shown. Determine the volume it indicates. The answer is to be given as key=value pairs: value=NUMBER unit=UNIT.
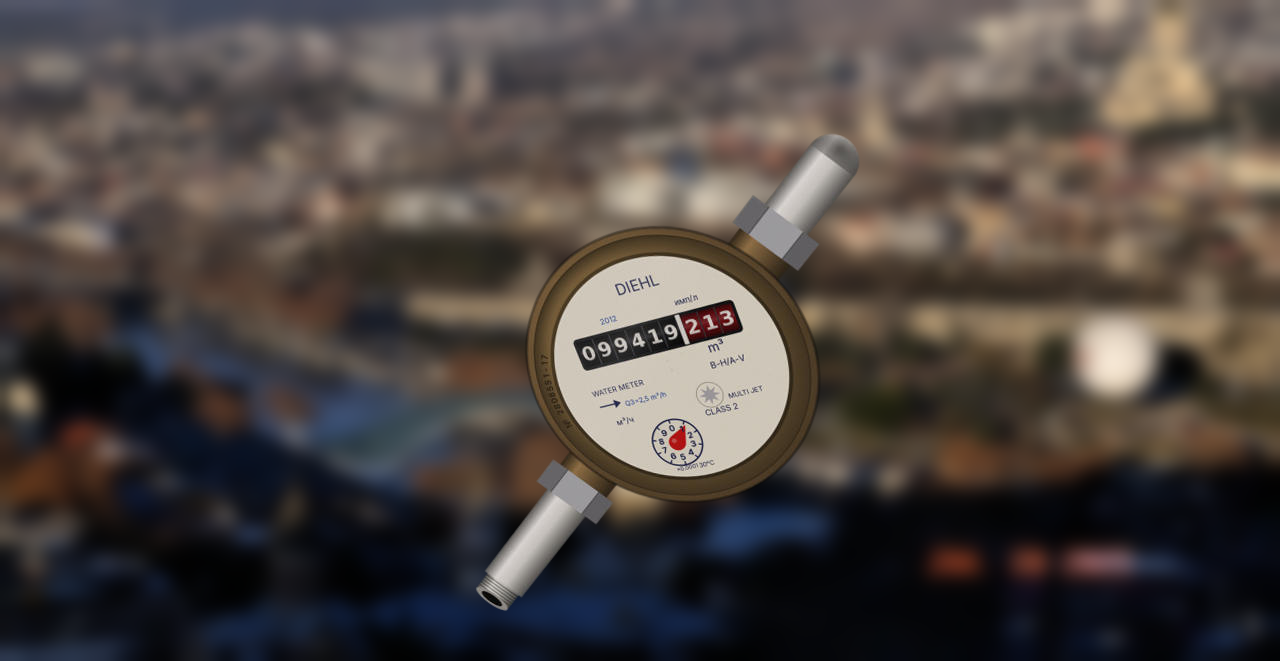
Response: value=99419.2131 unit=m³
